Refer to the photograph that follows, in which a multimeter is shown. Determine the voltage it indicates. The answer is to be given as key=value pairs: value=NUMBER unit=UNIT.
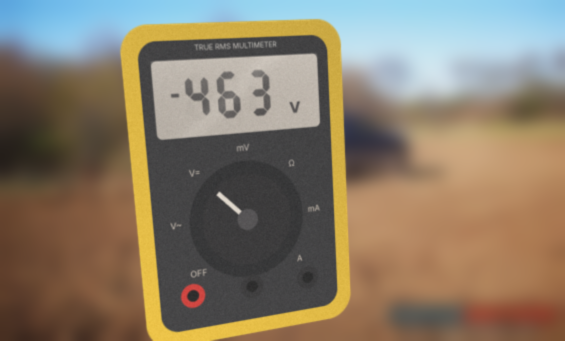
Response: value=-463 unit=V
